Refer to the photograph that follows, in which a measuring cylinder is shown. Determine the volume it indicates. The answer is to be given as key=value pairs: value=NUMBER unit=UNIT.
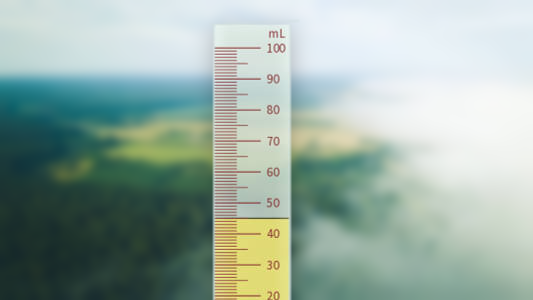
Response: value=45 unit=mL
